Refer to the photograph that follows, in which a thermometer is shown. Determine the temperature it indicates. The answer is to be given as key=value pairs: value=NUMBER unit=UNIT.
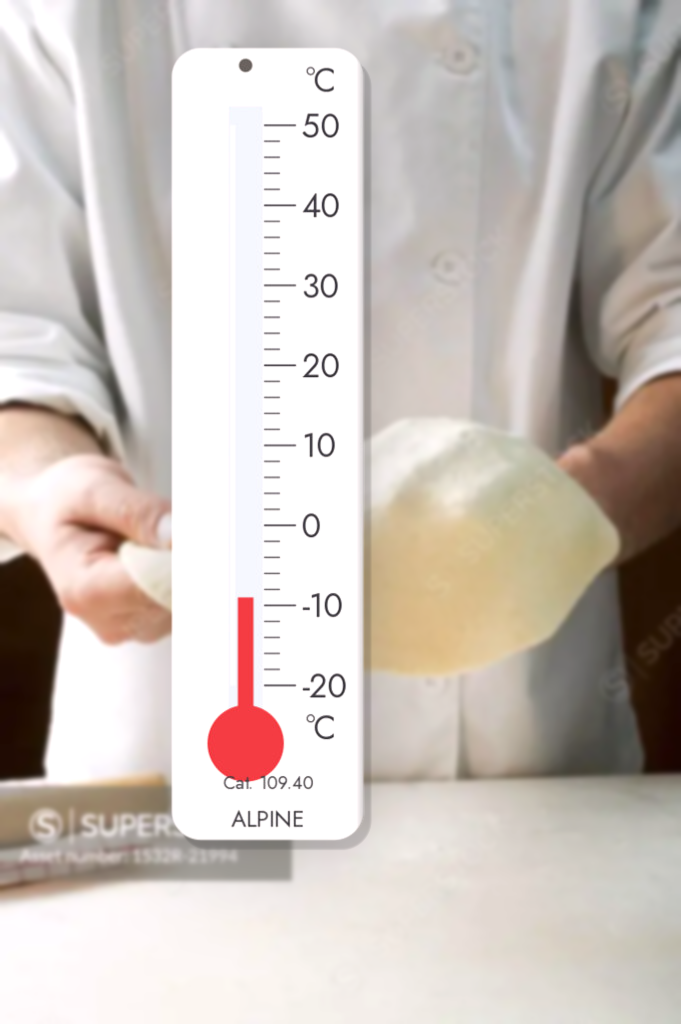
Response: value=-9 unit=°C
